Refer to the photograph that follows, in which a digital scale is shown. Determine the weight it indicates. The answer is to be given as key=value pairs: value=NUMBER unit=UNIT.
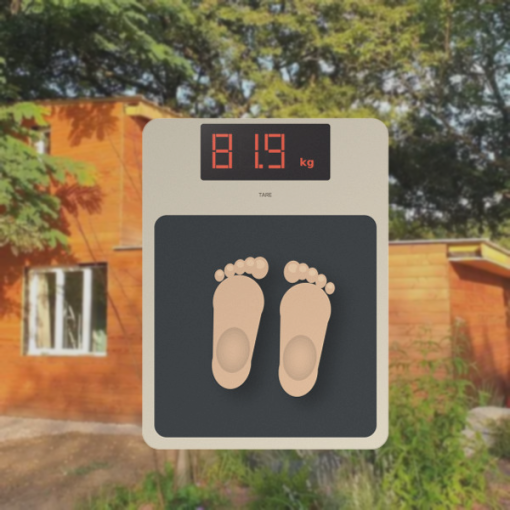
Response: value=81.9 unit=kg
